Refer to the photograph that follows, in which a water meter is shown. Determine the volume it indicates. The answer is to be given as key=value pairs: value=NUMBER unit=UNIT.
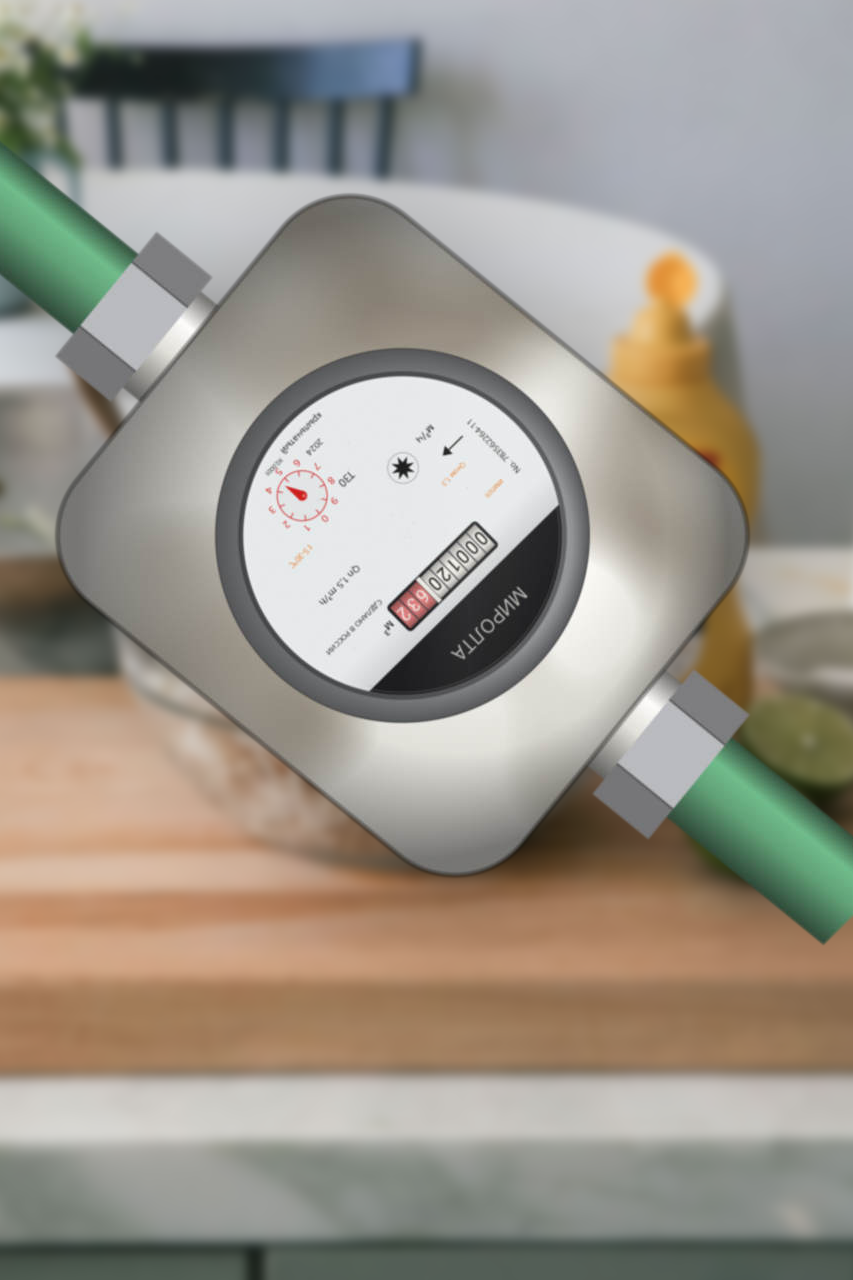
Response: value=120.6324 unit=m³
